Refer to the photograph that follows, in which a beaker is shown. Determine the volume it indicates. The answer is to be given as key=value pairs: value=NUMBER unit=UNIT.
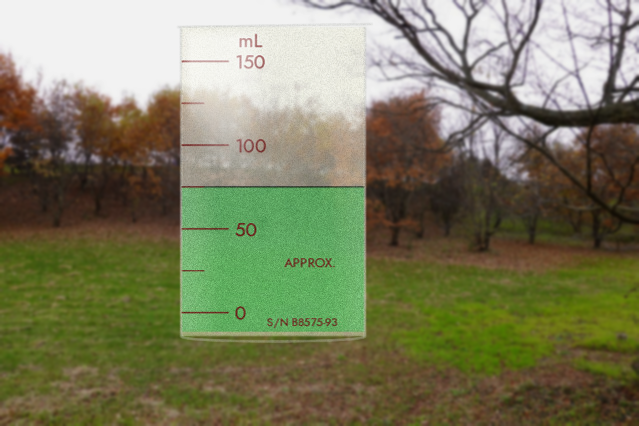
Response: value=75 unit=mL
